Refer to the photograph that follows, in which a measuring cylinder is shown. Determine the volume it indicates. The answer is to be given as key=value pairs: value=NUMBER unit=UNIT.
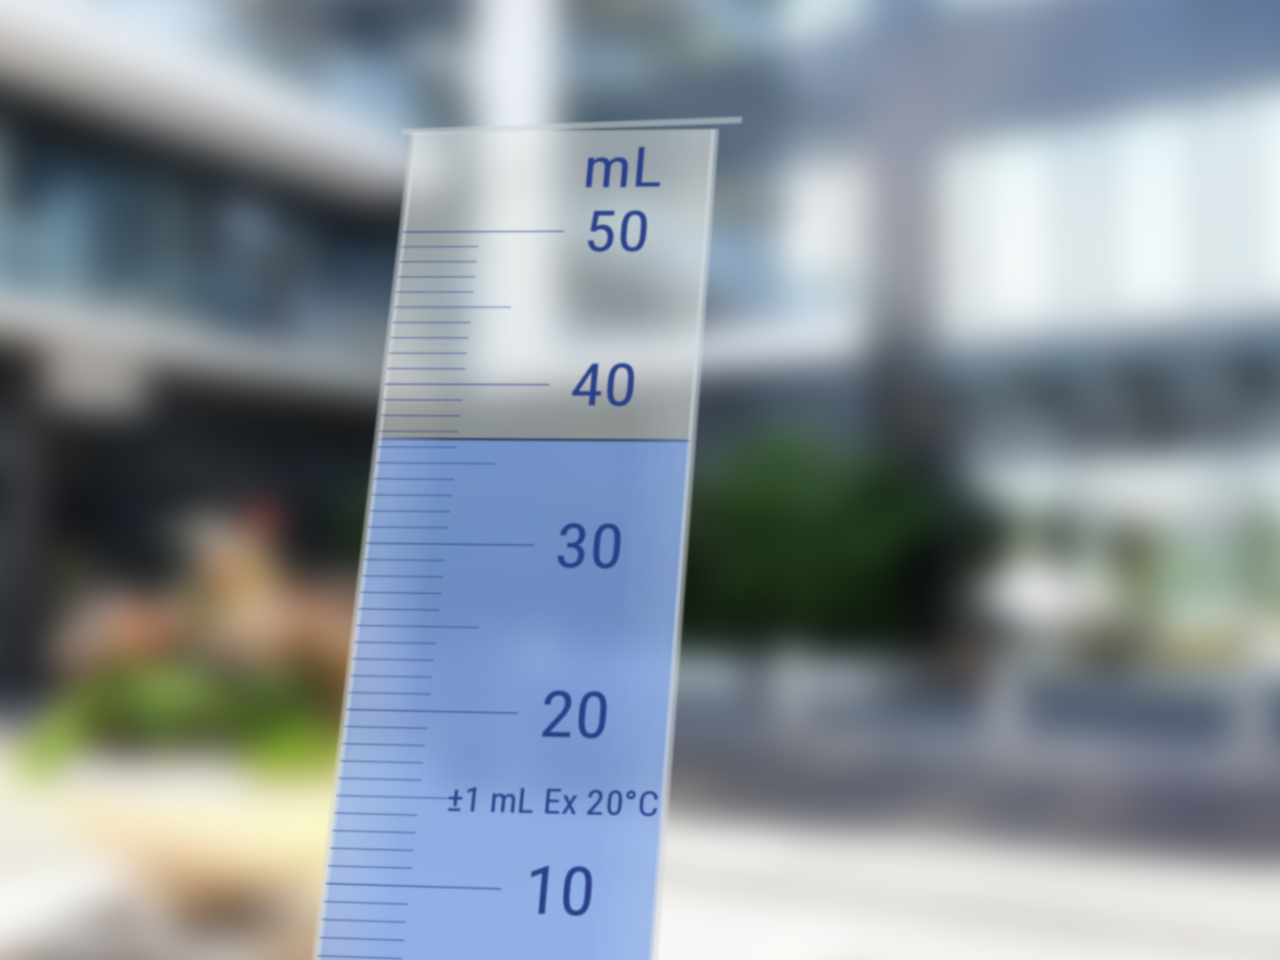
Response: value=36.5 unit=mL
